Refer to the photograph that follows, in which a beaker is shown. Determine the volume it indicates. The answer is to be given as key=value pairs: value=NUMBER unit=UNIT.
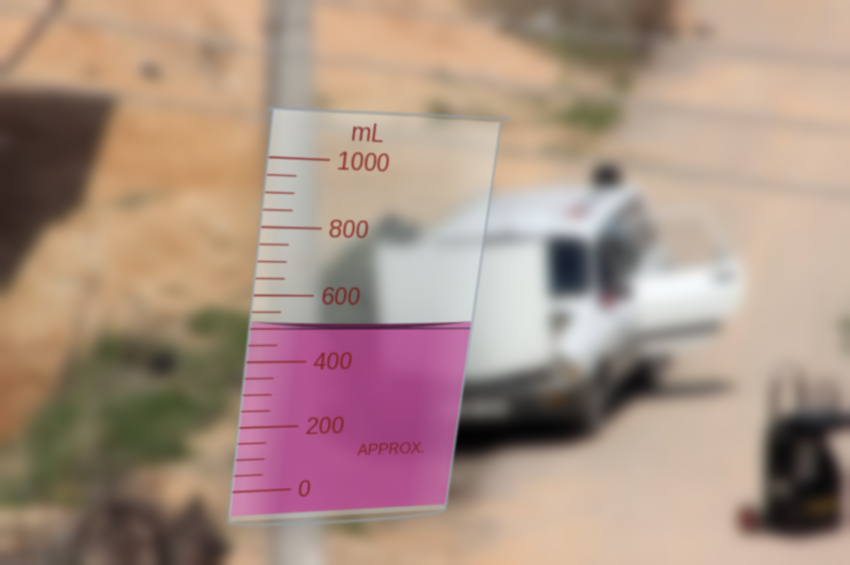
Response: value=500 unit=mL
